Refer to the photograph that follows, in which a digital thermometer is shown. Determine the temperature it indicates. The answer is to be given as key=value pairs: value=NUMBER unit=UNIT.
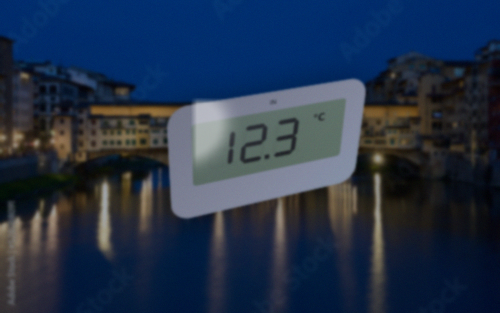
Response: value=12.3 unit=°C
